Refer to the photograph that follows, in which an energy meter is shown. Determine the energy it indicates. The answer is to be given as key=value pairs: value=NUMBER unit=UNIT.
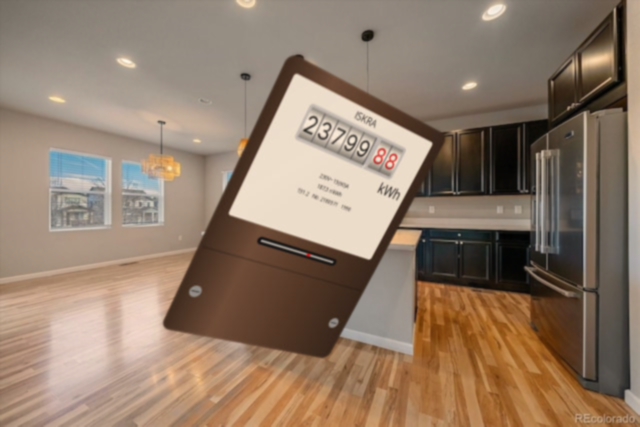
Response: value=23799.88 unit=kWh
